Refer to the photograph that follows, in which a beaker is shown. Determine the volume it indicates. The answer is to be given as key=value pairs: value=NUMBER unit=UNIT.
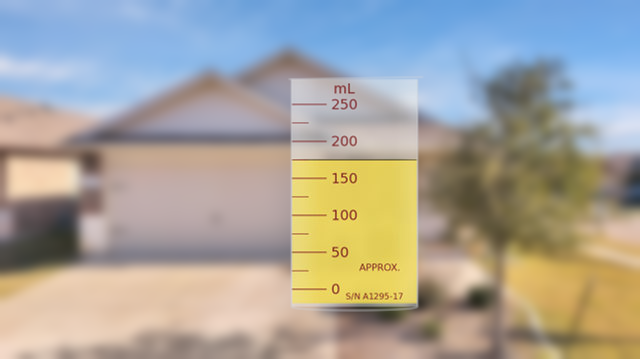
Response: value=175 unit=mL
